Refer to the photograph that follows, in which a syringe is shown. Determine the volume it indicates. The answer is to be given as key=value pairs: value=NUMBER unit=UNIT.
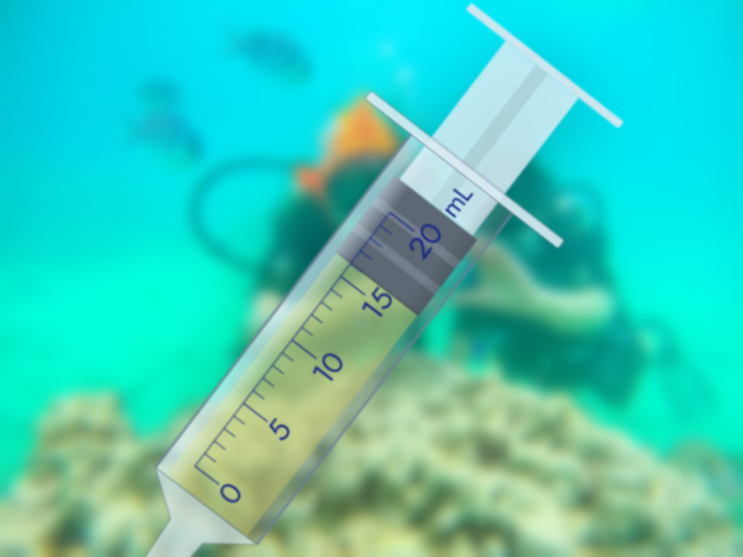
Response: value=16 unit=mL
